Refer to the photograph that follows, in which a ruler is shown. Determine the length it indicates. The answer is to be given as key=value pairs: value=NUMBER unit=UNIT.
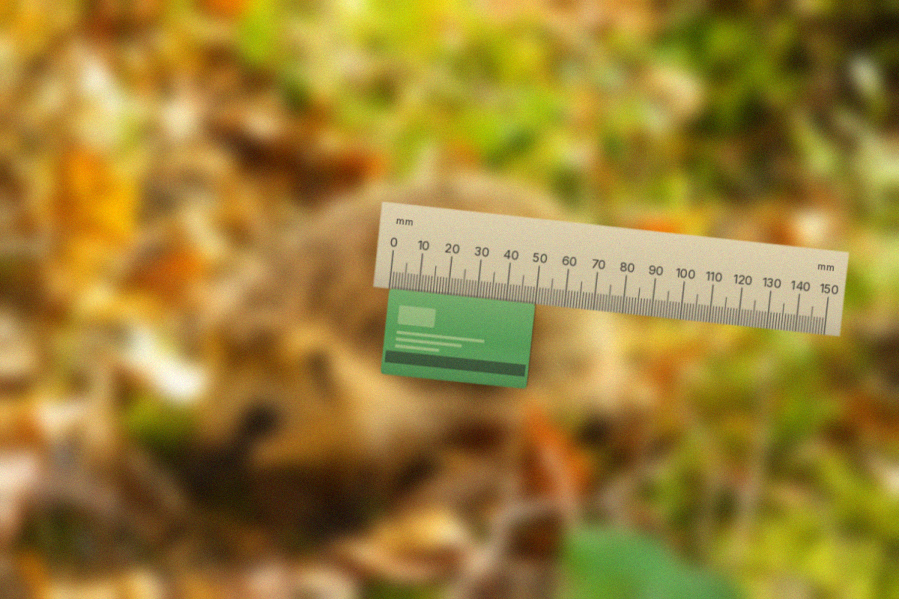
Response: value=50 unit=mm
